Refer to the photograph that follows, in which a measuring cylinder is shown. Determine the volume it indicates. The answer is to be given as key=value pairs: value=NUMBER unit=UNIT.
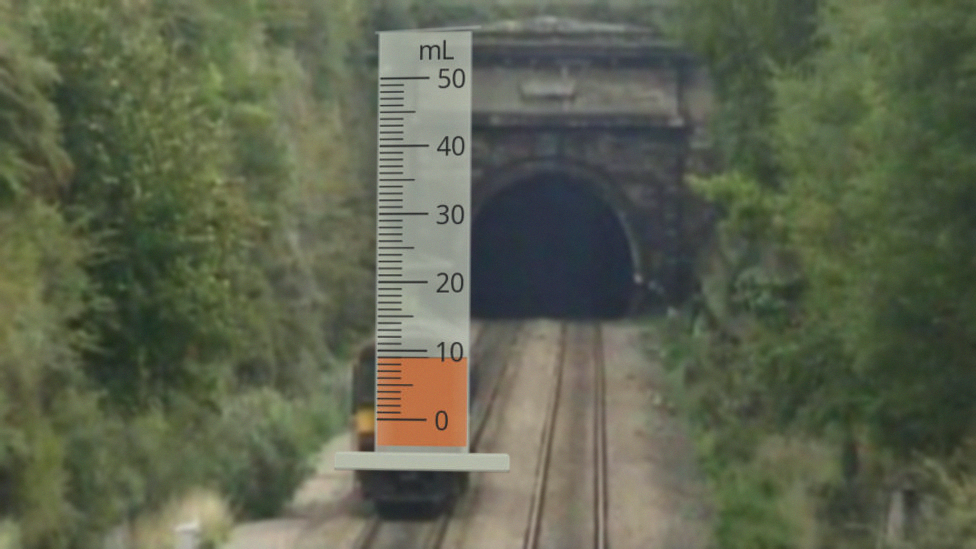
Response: value=9 unit=mL
